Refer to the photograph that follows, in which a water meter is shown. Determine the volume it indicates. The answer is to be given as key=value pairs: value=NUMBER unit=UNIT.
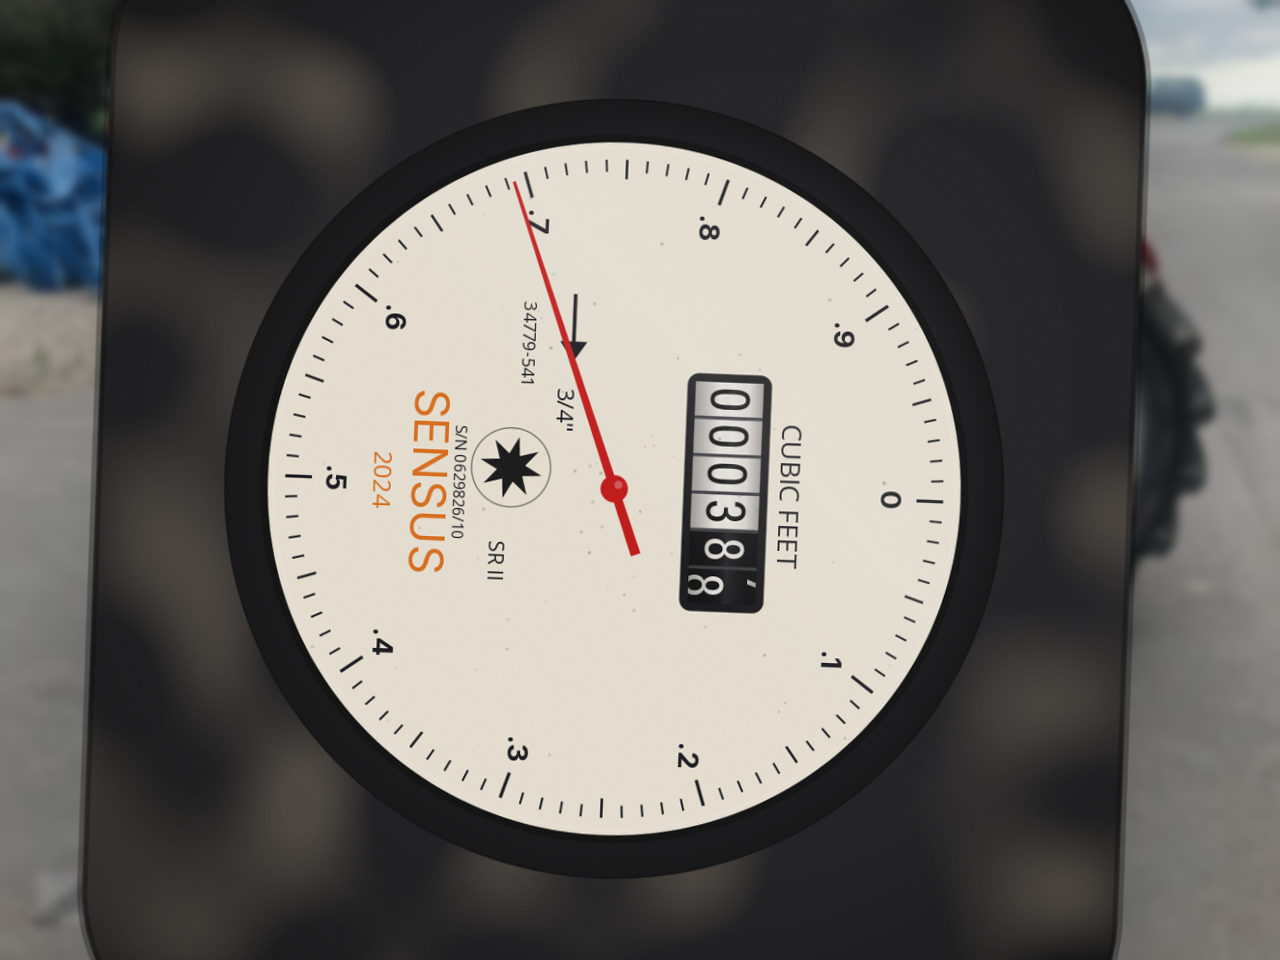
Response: value=387.69 unit=ft³
